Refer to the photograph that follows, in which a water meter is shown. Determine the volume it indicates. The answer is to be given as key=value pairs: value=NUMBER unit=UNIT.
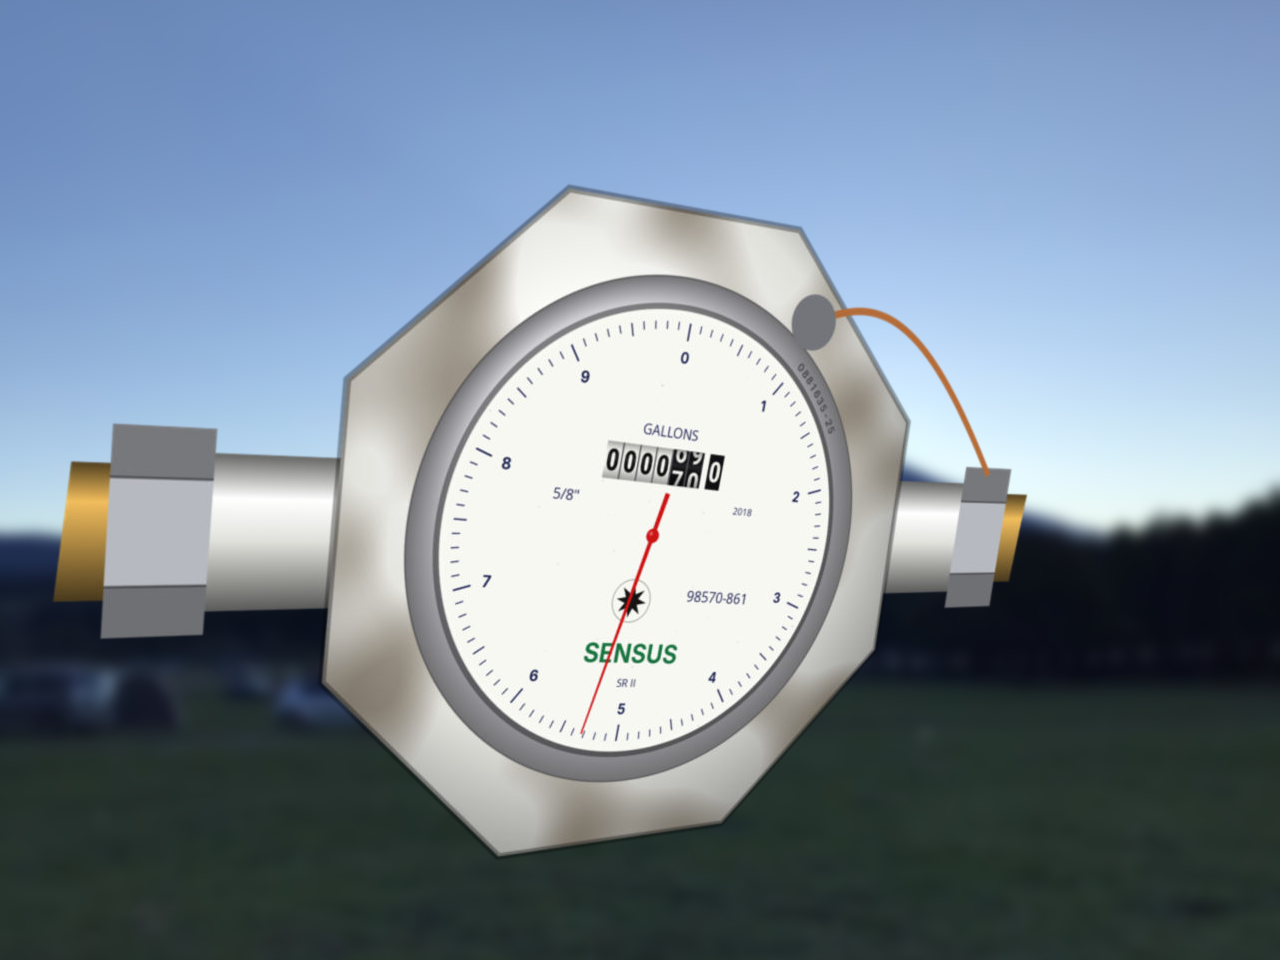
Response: value=695.3 unit=gal
